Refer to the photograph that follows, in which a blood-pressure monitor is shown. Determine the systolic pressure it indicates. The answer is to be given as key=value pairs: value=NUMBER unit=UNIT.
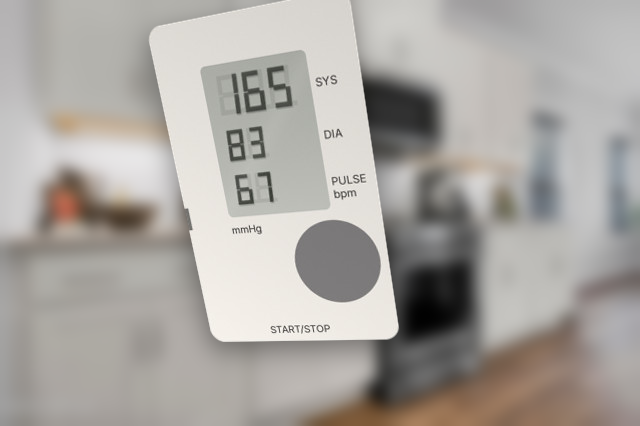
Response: value=165 unit=mmHg
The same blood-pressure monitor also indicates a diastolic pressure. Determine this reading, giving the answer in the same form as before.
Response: value=83 unit=mmHg
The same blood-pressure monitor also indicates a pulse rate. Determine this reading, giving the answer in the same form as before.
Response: value=67 unit=bpm
